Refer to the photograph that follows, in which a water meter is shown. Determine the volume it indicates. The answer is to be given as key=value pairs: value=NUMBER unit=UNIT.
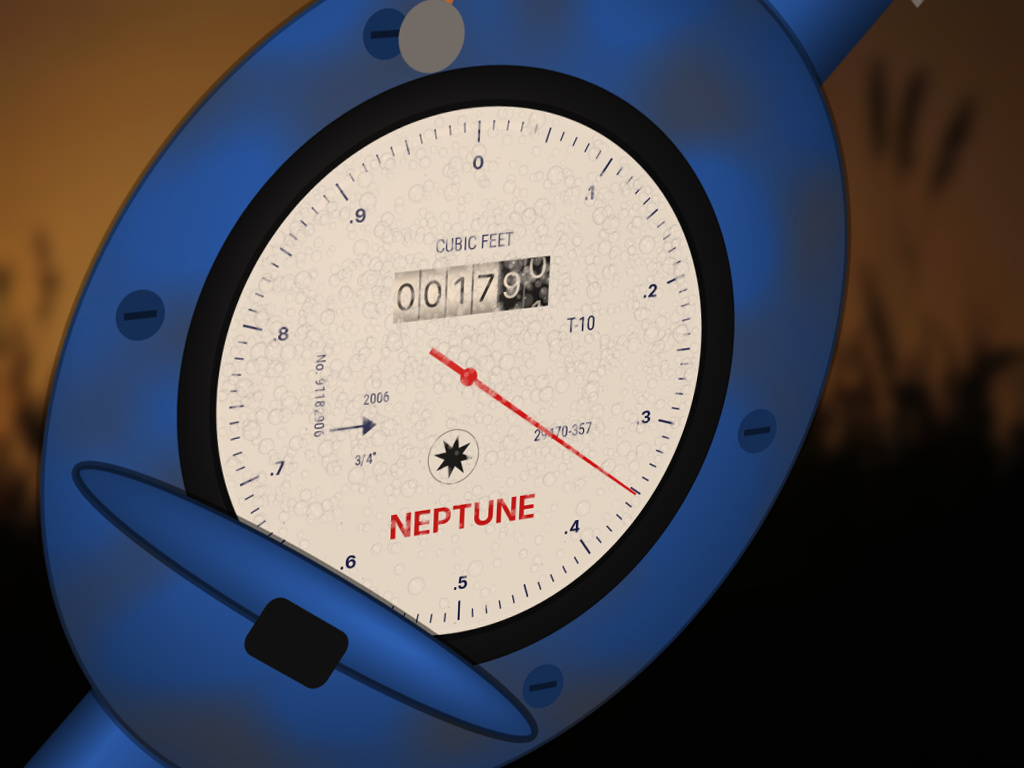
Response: value=1790.35 unit=ft³
